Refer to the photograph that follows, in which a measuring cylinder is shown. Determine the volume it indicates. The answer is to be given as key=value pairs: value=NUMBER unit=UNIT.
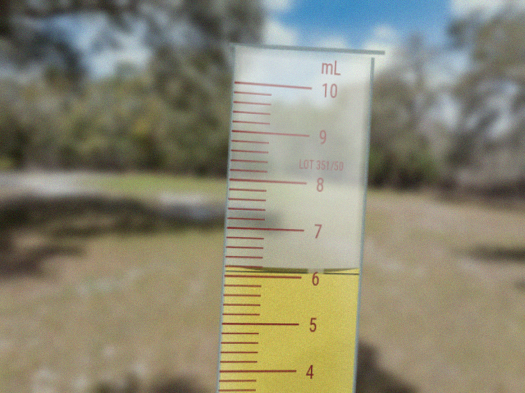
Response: value=6.1 unit=mL
